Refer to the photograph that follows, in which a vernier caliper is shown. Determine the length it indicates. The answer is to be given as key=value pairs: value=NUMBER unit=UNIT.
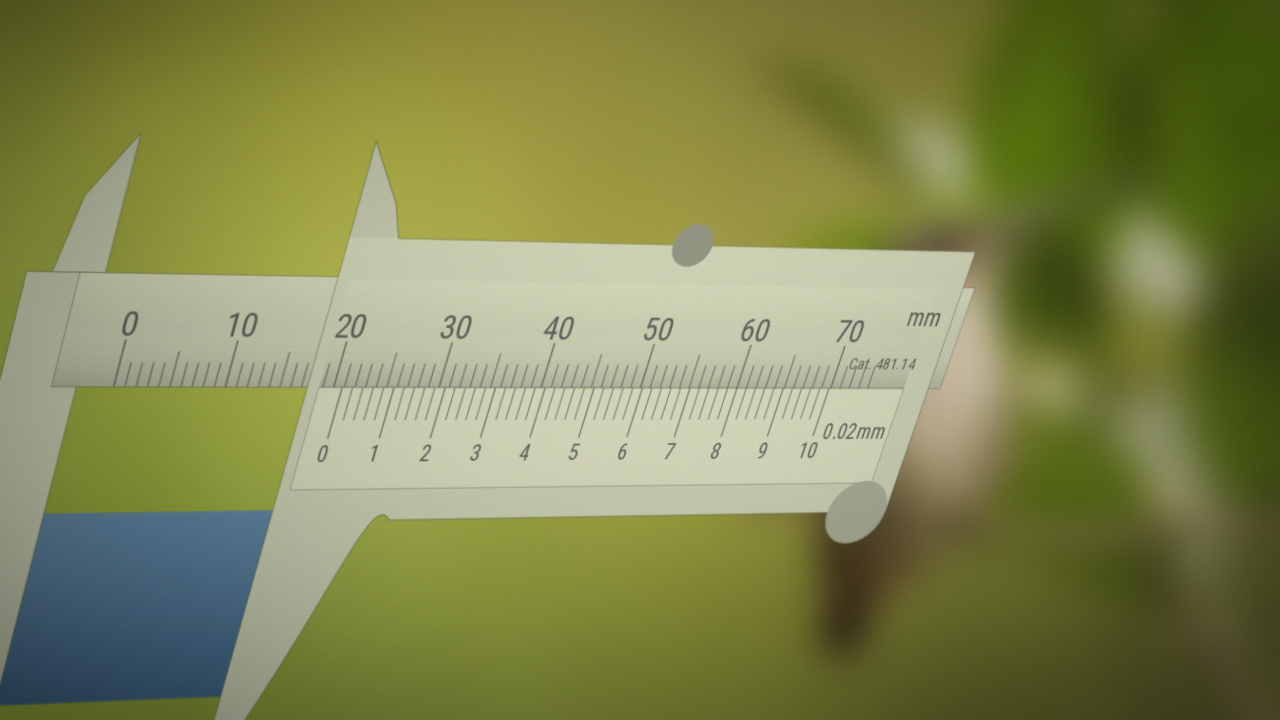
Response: value=20.8 unit=mm
